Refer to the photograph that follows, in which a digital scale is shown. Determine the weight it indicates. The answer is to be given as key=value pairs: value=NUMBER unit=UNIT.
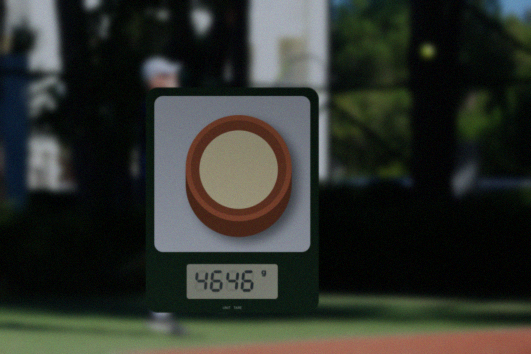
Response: value=4646 unit=g
